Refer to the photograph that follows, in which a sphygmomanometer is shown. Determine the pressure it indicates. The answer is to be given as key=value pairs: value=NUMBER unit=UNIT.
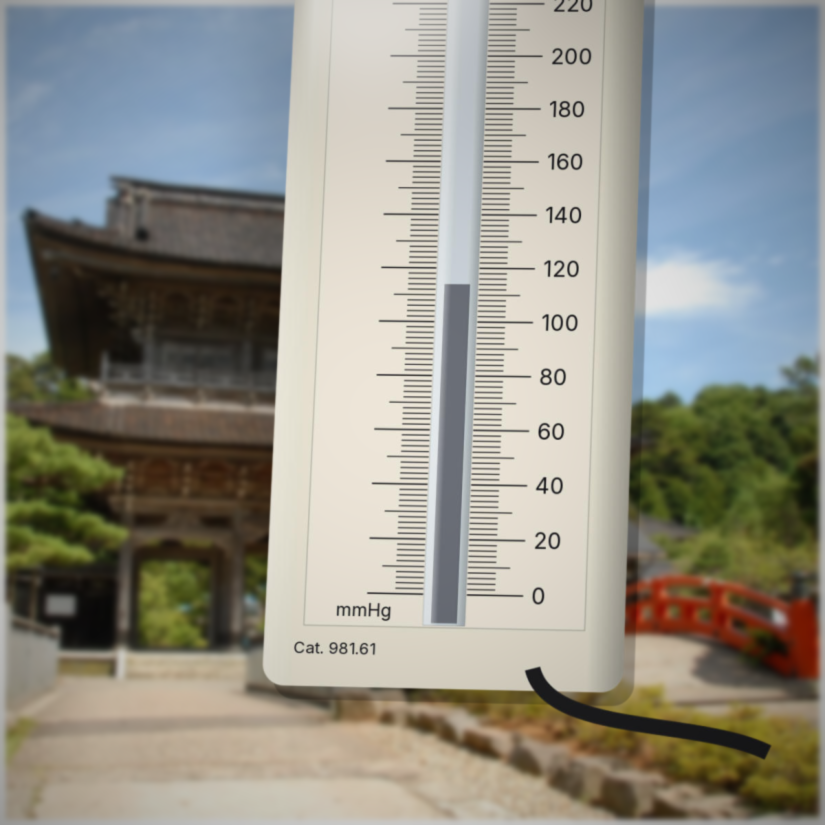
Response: value=114 unit=mmHg
